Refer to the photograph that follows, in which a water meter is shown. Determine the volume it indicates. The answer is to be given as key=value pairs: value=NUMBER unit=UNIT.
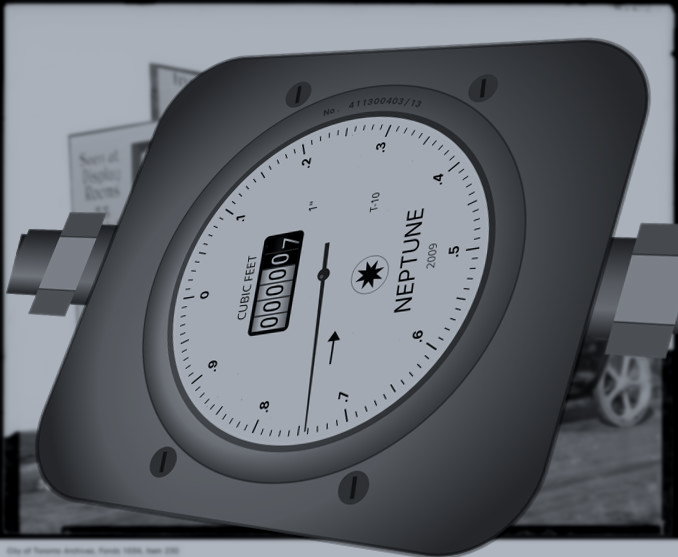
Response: value=6.74 unit=ft³
